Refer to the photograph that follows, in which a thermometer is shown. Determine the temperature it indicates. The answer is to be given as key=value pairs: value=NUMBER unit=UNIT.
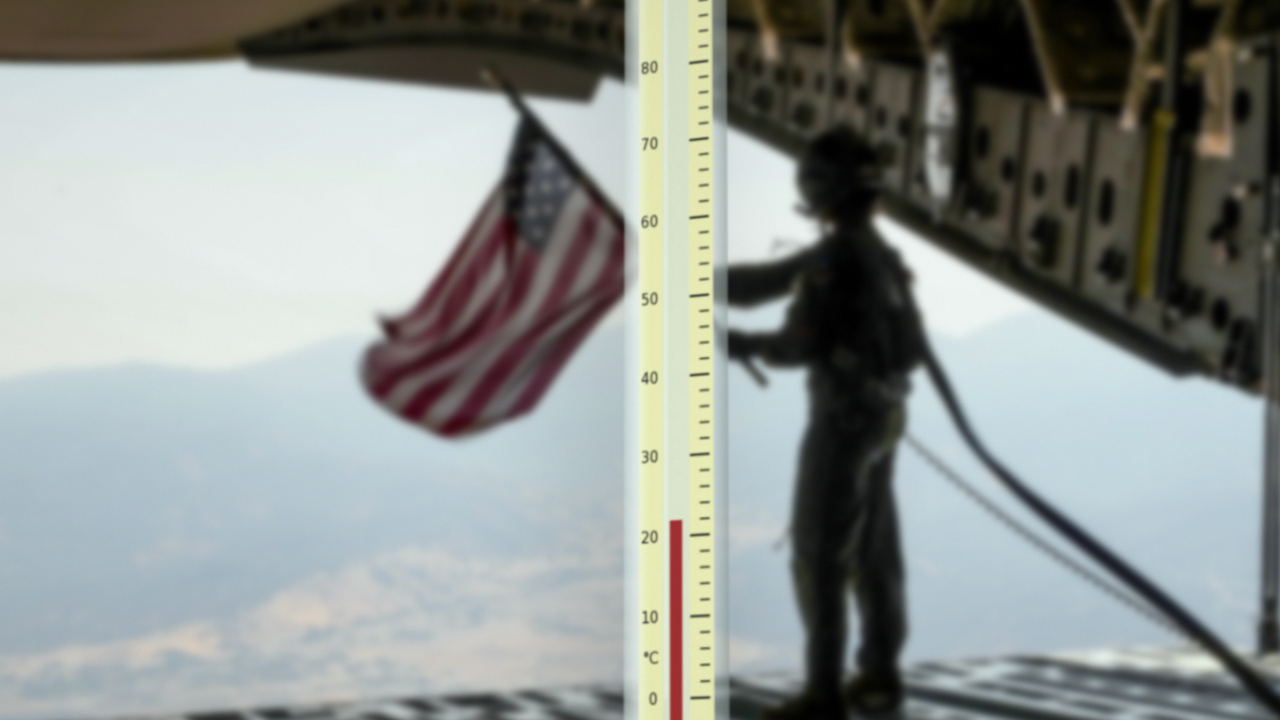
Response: value=22 unit=°C
